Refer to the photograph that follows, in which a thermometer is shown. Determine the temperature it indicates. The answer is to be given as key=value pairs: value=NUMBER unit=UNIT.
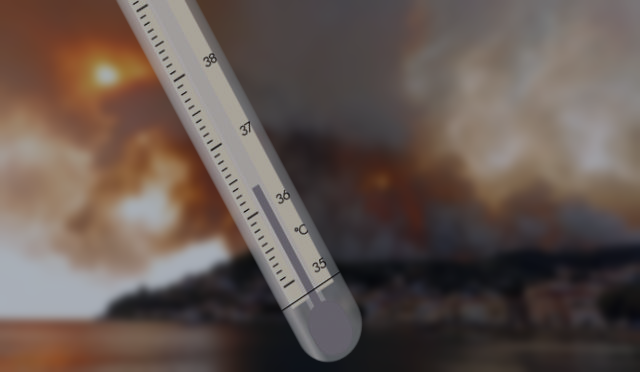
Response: value=36.3 unit=°C
